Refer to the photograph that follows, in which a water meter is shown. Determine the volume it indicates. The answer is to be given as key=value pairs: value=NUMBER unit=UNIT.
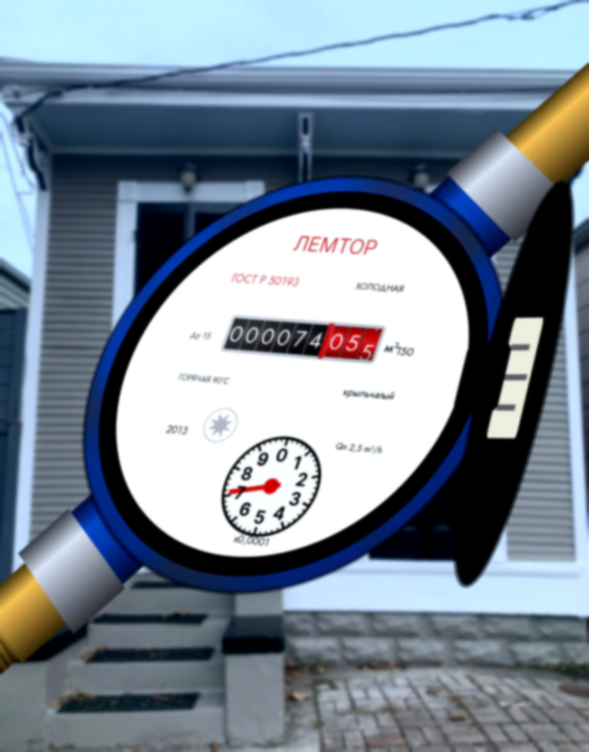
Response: value=74.0547 unit=m³
